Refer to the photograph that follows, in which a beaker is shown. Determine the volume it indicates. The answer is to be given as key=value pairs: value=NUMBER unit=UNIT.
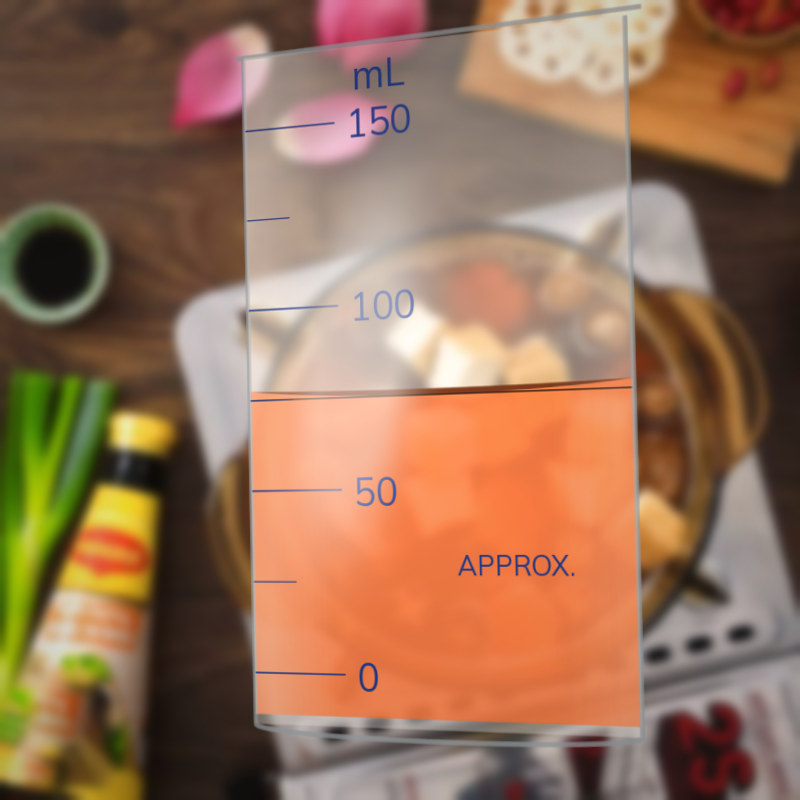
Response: value=75 unit=mL
